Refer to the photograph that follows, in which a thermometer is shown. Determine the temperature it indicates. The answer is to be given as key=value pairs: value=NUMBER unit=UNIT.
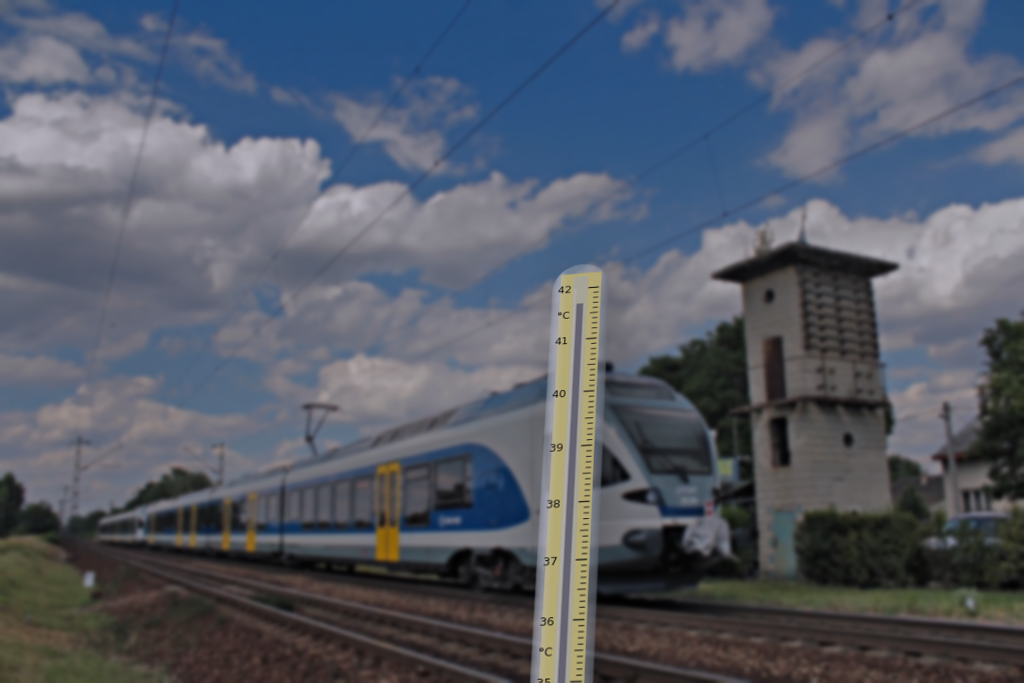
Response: value=41.7 unit=°C
